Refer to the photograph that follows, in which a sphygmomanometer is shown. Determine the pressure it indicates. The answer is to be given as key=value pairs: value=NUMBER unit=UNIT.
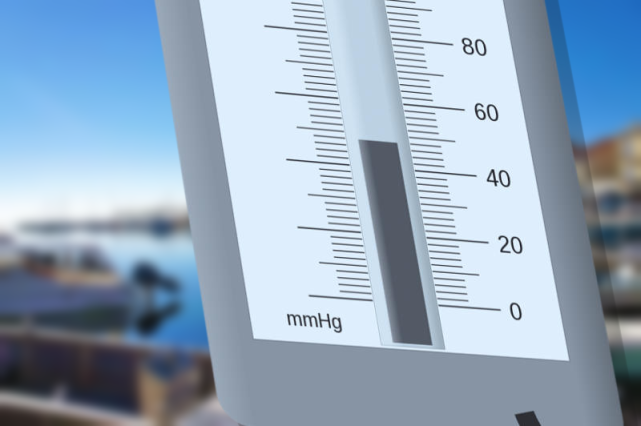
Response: value=48 unit=mmHg
